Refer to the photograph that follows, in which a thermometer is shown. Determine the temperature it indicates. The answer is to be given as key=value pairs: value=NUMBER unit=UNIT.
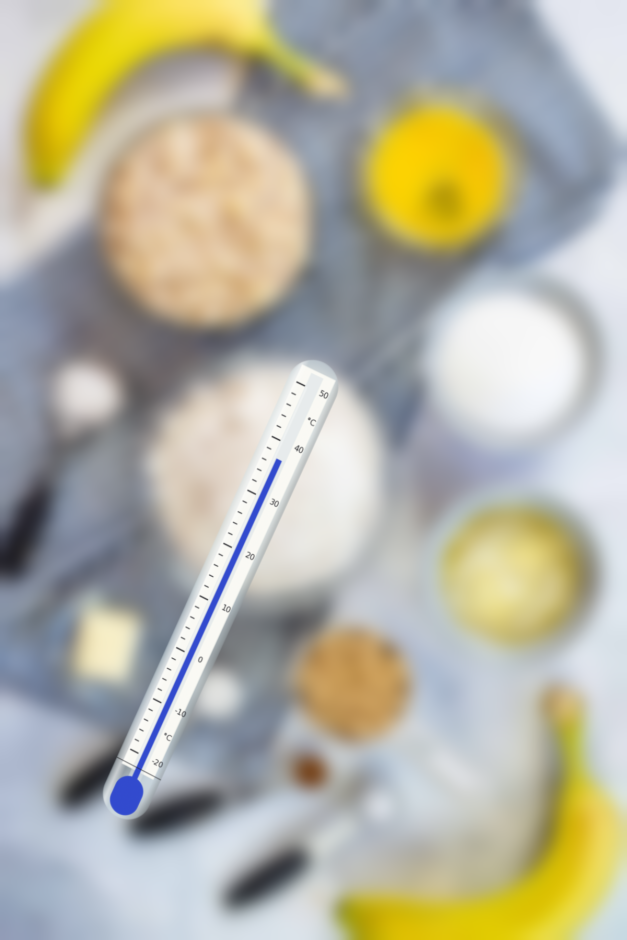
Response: value=37 unit=°C
